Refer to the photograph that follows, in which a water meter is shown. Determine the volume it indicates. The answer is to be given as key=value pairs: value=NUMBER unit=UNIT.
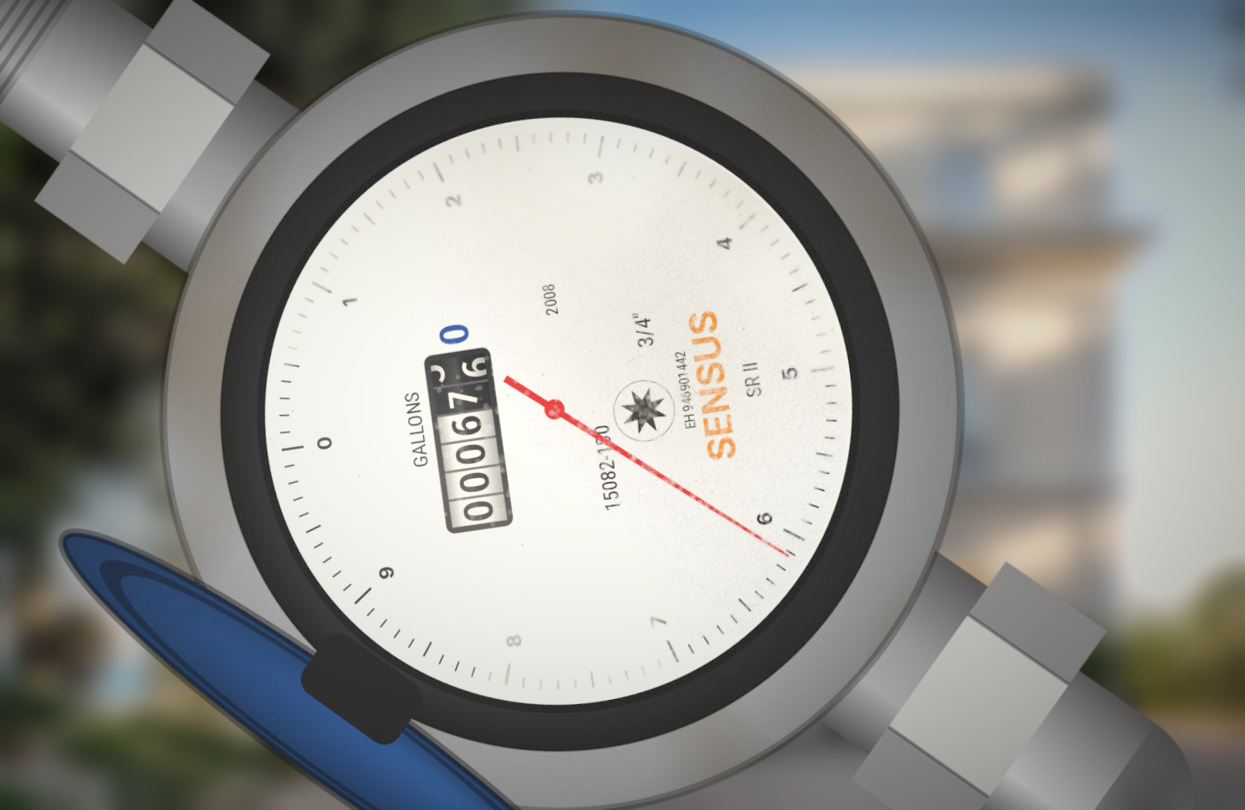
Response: value=6756.1 unit=gal
